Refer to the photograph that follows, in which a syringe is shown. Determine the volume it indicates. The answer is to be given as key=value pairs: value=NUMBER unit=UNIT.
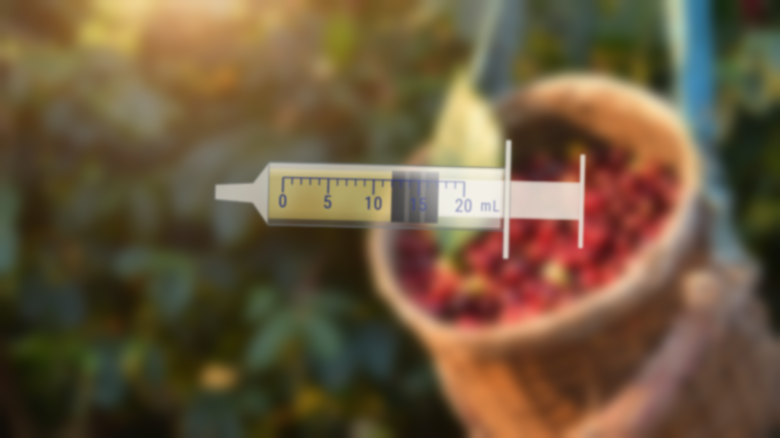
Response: value=12 unit=mL
